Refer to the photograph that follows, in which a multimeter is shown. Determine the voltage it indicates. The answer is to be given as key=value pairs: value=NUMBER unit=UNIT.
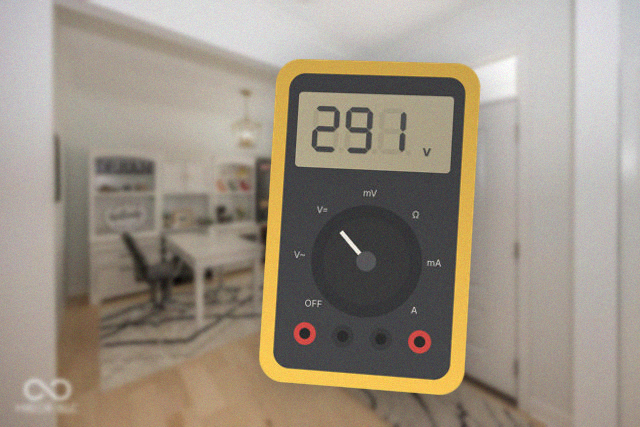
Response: value=291 unit=V
